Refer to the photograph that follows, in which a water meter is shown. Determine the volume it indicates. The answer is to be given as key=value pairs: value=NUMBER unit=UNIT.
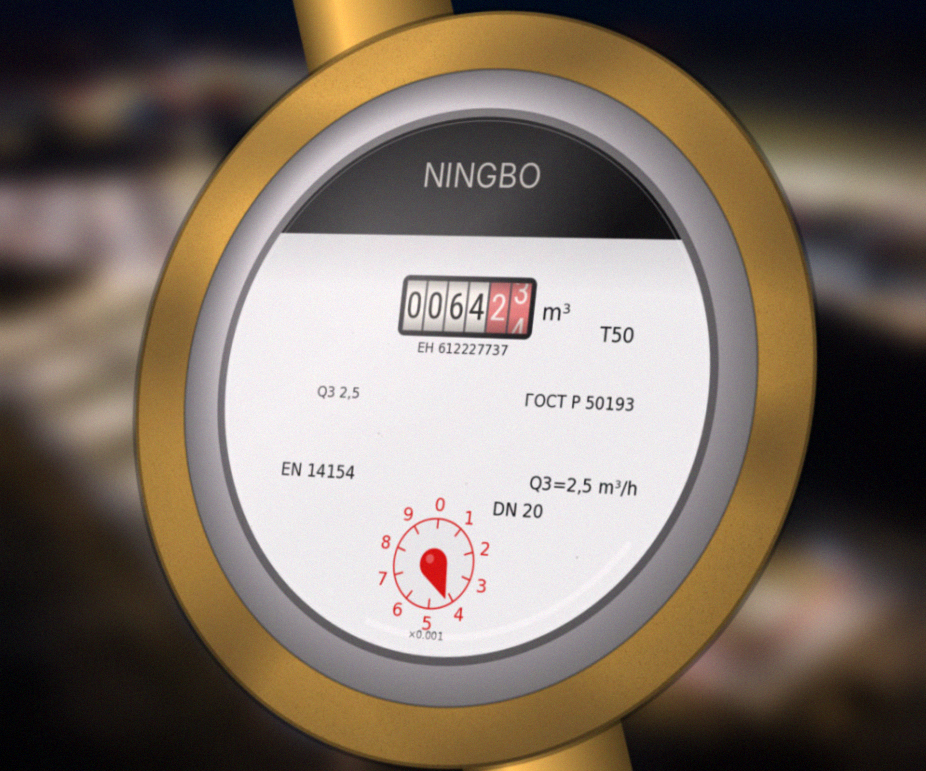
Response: value=64.234 unit=m³
